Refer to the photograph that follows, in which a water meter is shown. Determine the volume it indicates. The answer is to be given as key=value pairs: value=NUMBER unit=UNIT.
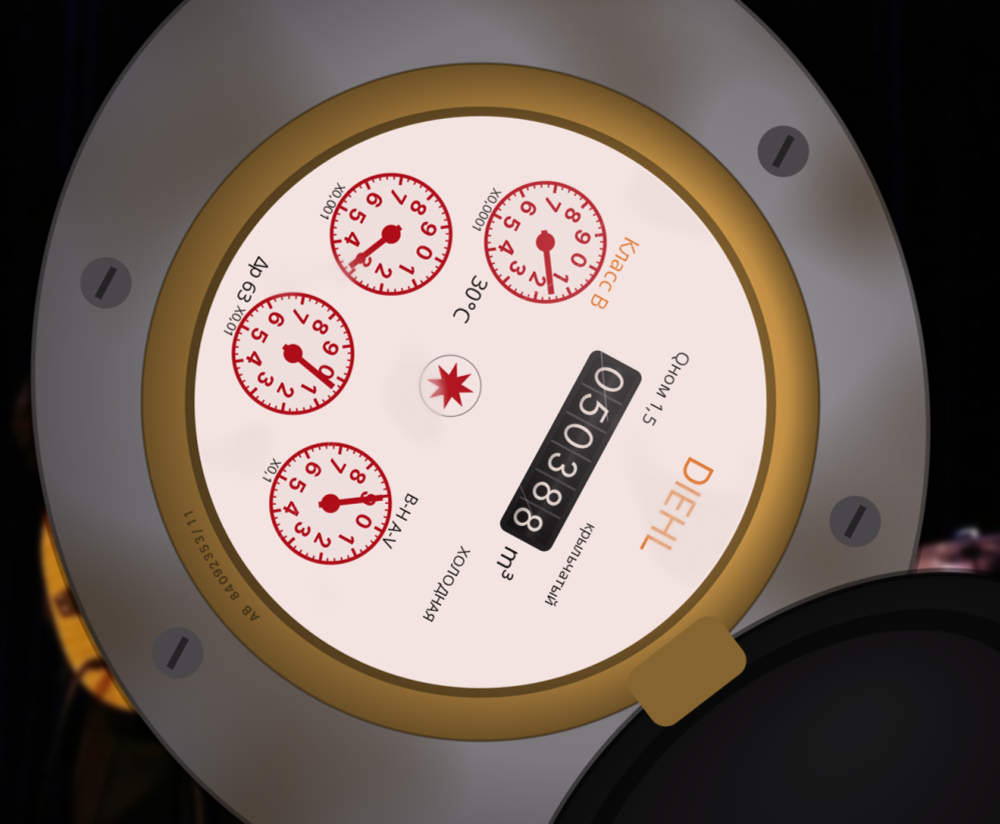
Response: value=50387.9031 unit=m³
